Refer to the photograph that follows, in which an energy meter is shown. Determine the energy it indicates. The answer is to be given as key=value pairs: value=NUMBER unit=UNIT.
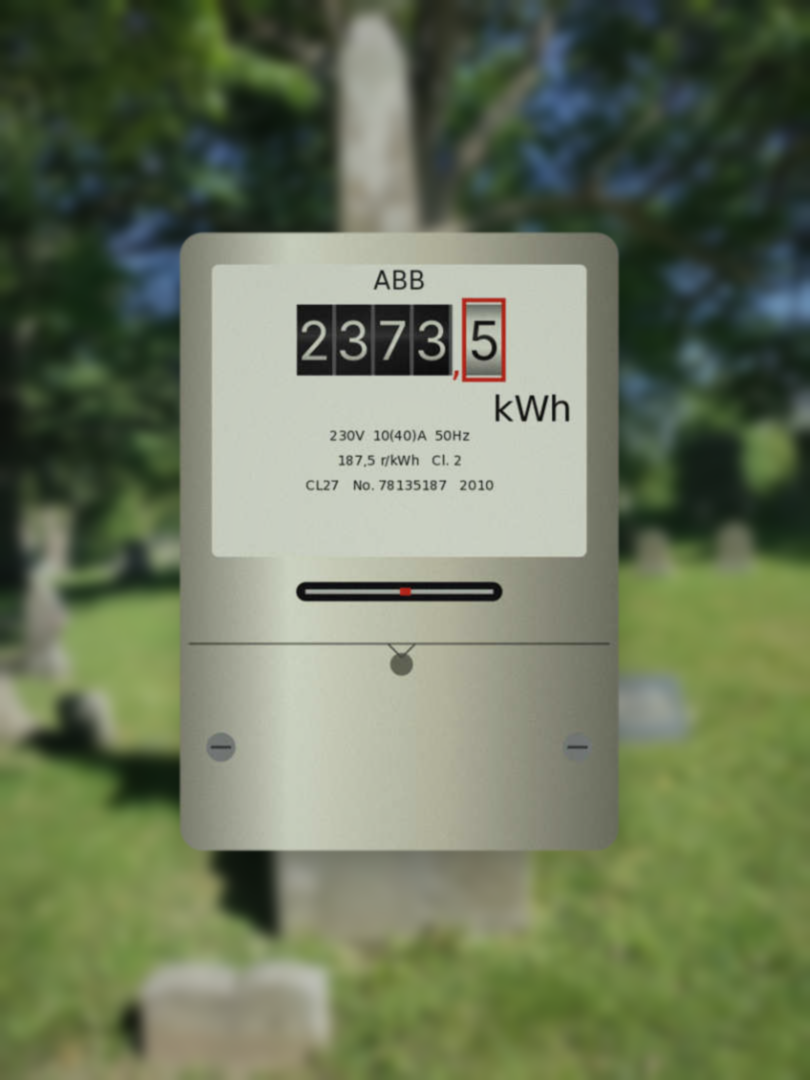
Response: value=2373.5 unit=kWh
